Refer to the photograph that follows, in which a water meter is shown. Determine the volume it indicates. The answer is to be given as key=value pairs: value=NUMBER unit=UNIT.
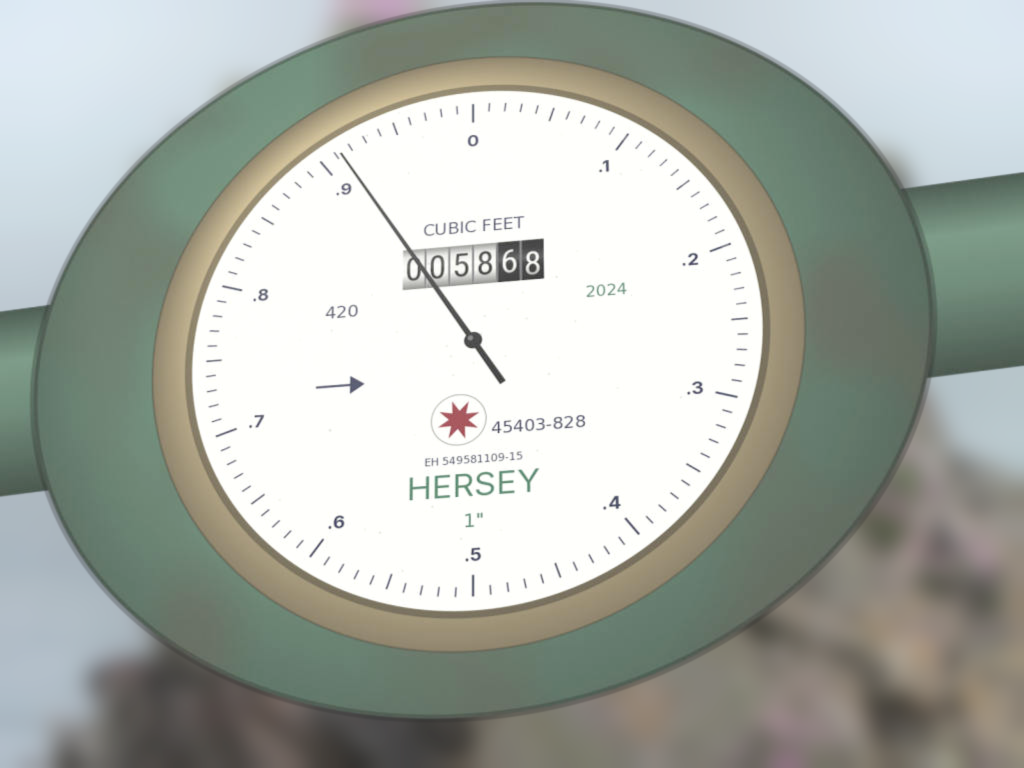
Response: value=5867.91 unit=ft³
